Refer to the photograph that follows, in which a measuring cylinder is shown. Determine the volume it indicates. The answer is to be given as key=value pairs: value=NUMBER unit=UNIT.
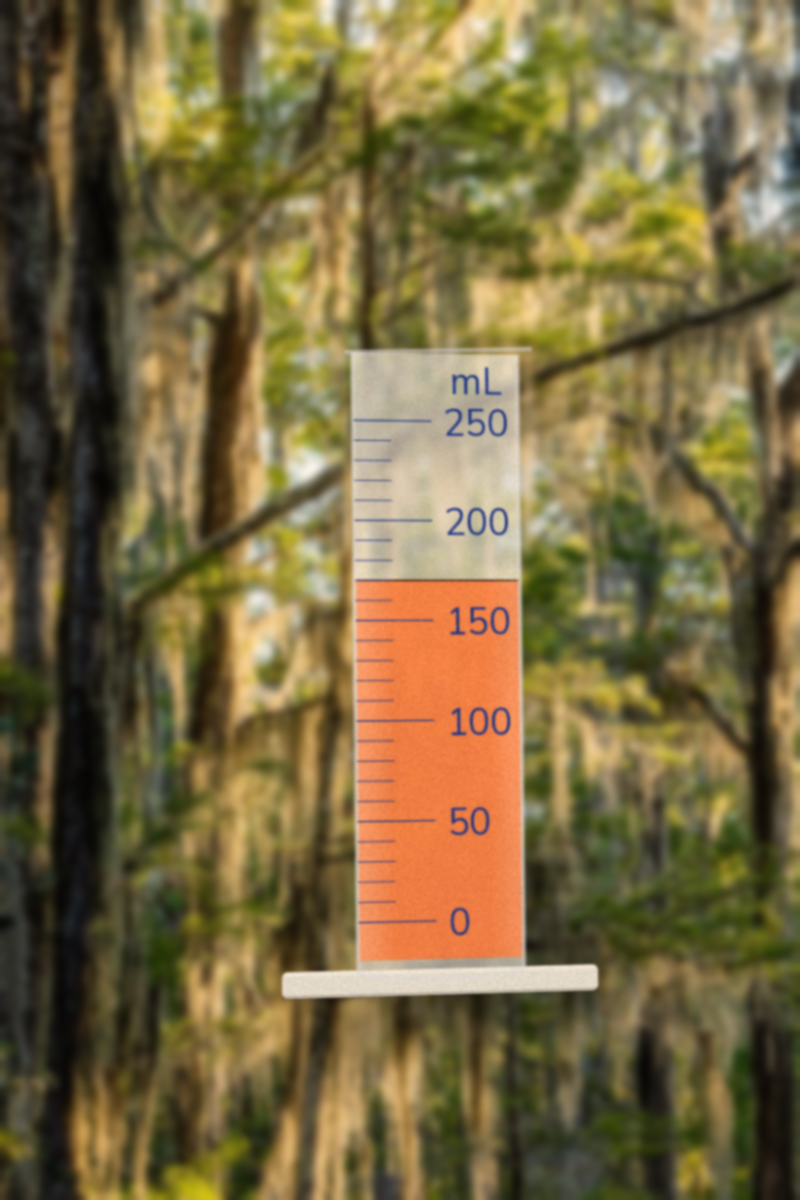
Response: value=170 unit=mL
